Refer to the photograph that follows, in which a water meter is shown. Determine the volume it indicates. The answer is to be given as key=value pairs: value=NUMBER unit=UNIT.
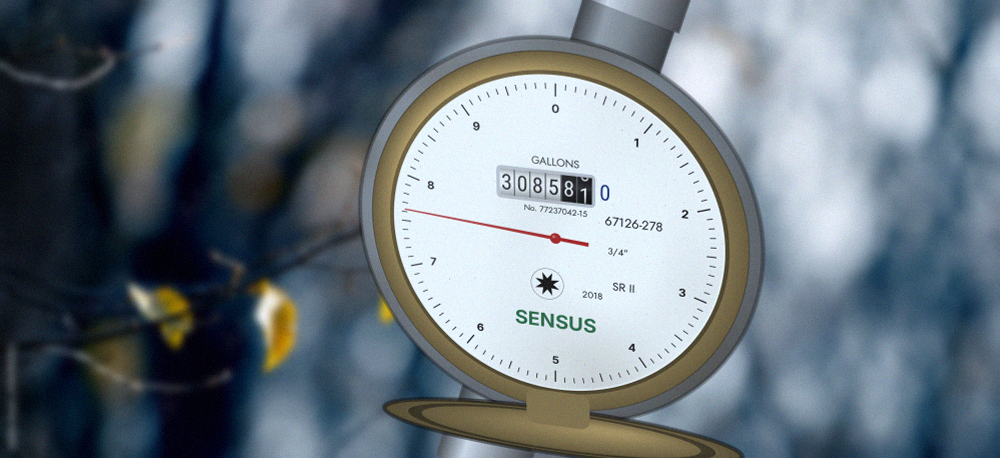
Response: value=3085807.6 unit=gal
